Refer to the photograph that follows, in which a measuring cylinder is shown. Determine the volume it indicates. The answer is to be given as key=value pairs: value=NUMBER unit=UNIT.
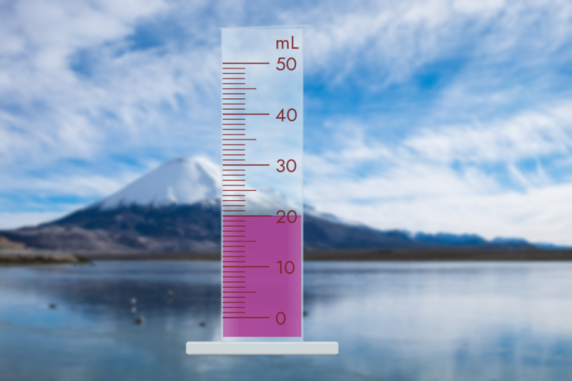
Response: value=20 unit=mL
